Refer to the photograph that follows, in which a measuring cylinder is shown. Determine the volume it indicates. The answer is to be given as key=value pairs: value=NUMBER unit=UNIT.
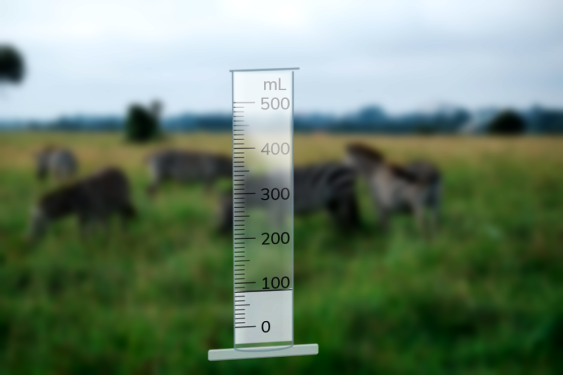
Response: value=80 unit=mL
